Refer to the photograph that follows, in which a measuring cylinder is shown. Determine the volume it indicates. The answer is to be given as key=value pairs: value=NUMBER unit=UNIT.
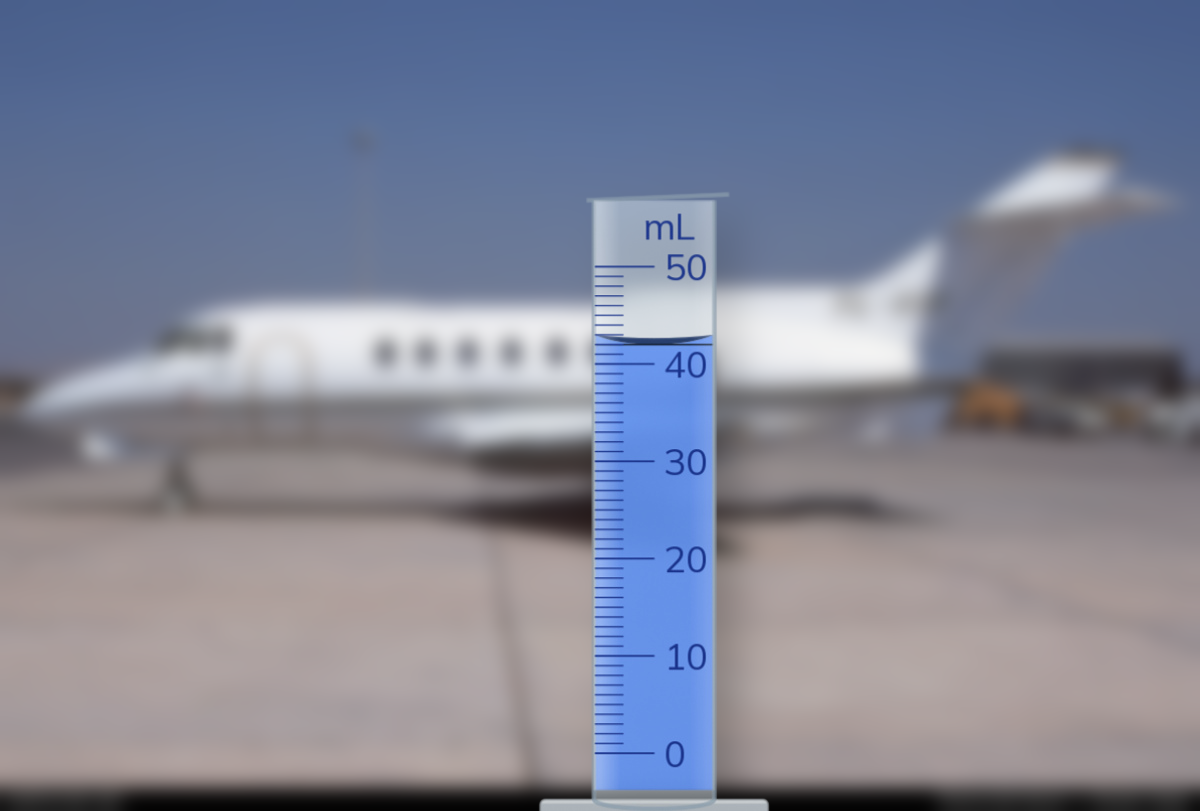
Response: value=42 unit=mL
